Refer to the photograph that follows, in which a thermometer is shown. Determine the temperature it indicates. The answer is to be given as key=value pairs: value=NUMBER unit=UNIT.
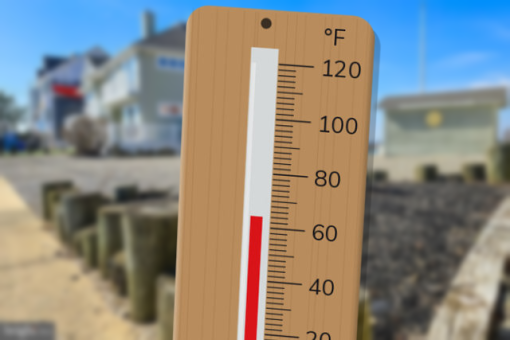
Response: value=64 unit=°F
